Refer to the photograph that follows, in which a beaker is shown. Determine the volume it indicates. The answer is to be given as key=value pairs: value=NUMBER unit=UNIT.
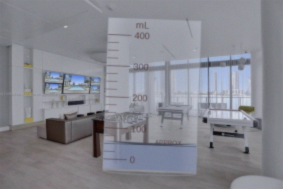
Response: value=50 unit=mL
